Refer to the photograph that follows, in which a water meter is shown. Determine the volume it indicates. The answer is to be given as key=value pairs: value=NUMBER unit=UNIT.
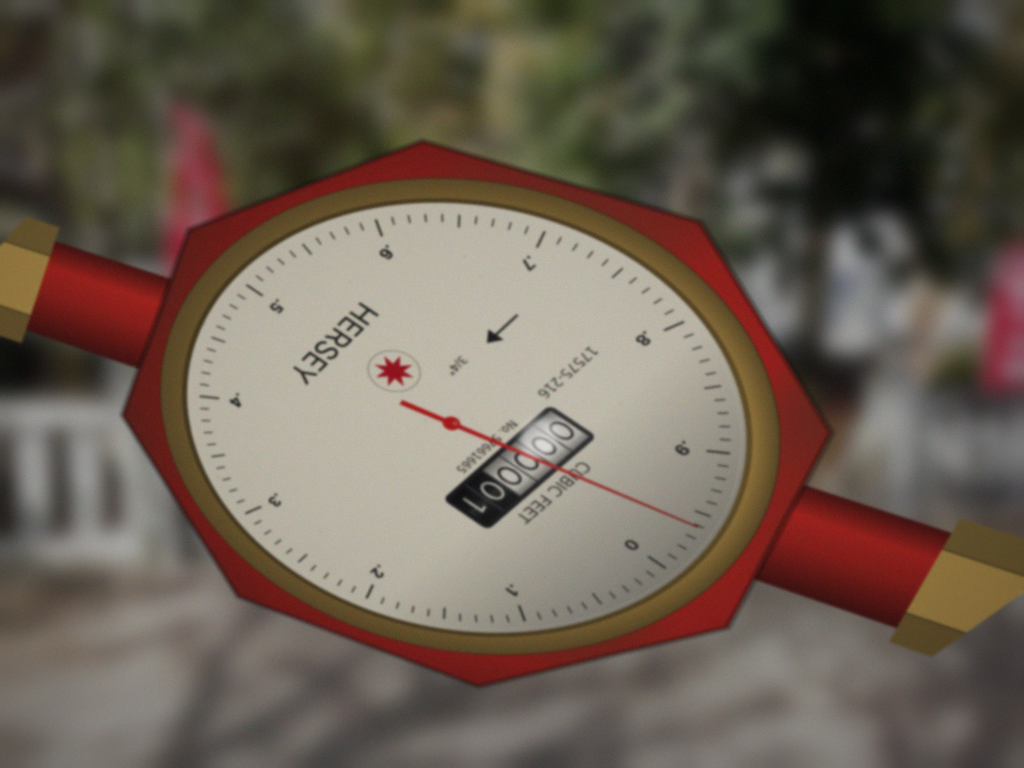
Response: value=0.96 unit=ft³
